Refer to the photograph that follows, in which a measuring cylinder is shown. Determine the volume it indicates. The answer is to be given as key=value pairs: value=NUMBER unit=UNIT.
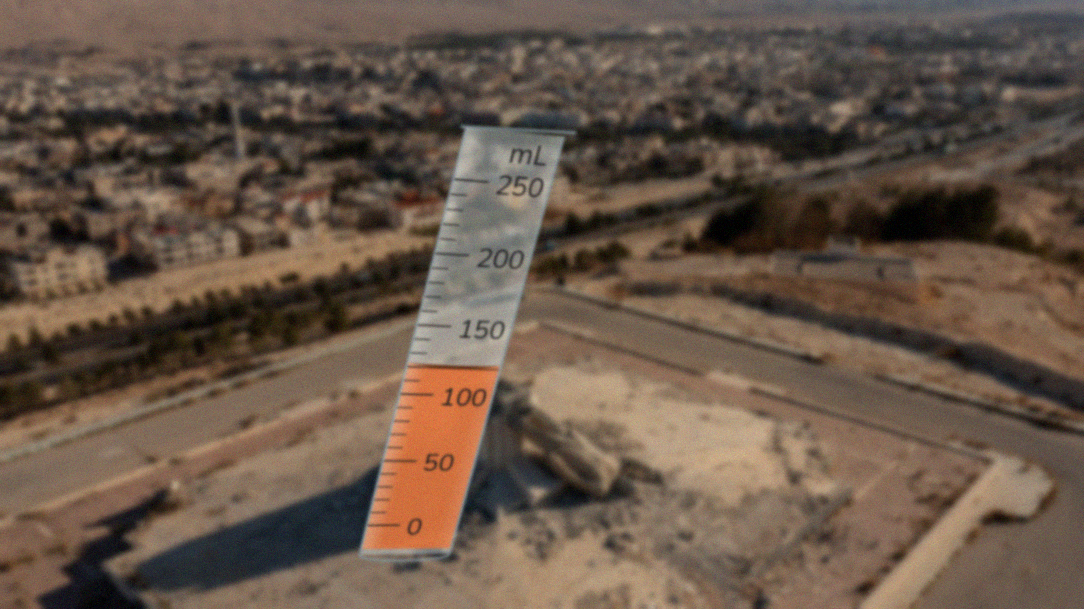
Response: value=120 unit=mL
